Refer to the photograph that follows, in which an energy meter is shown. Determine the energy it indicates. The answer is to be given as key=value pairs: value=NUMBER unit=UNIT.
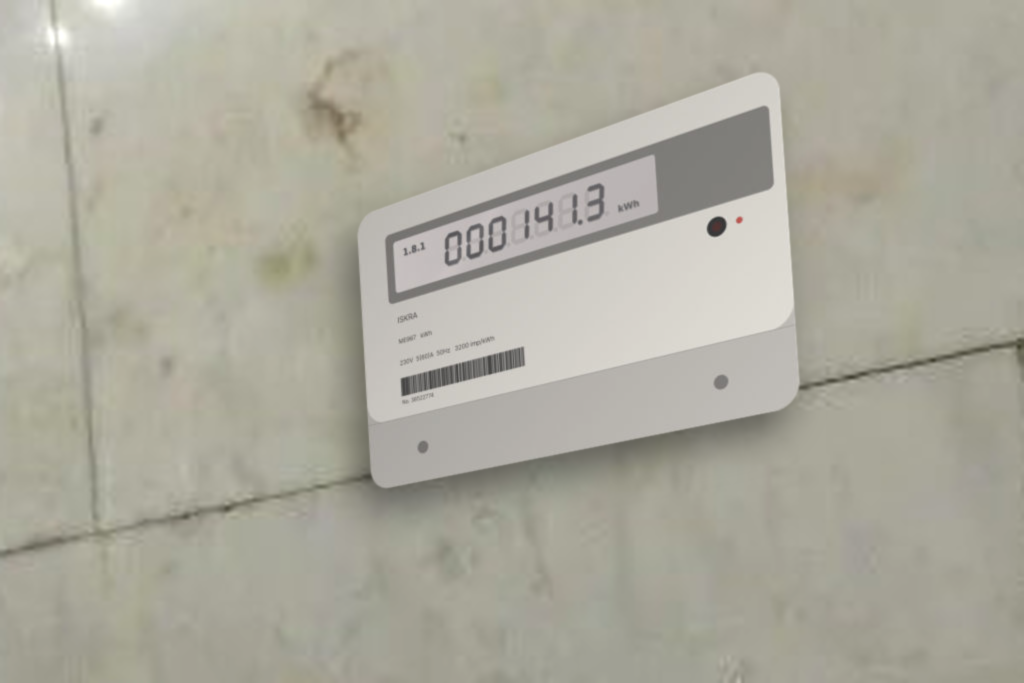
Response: value=141.3 unit=kWh
